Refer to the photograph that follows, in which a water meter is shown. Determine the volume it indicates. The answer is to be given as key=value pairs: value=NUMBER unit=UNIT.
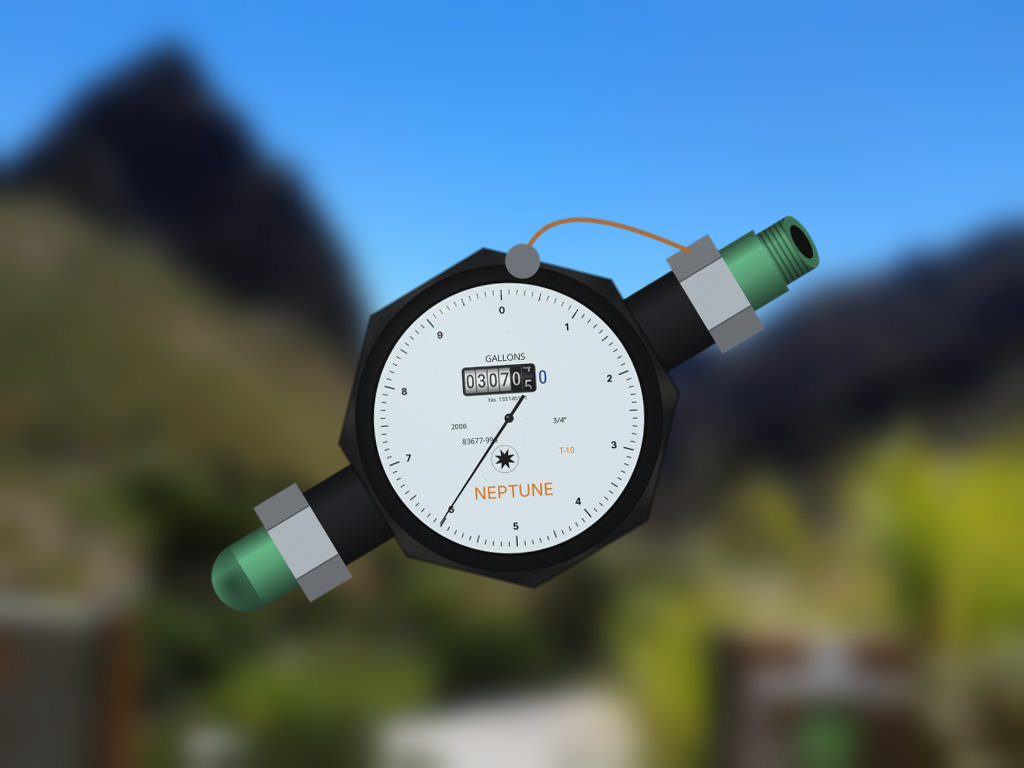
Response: value=307046.0 unit=gal
